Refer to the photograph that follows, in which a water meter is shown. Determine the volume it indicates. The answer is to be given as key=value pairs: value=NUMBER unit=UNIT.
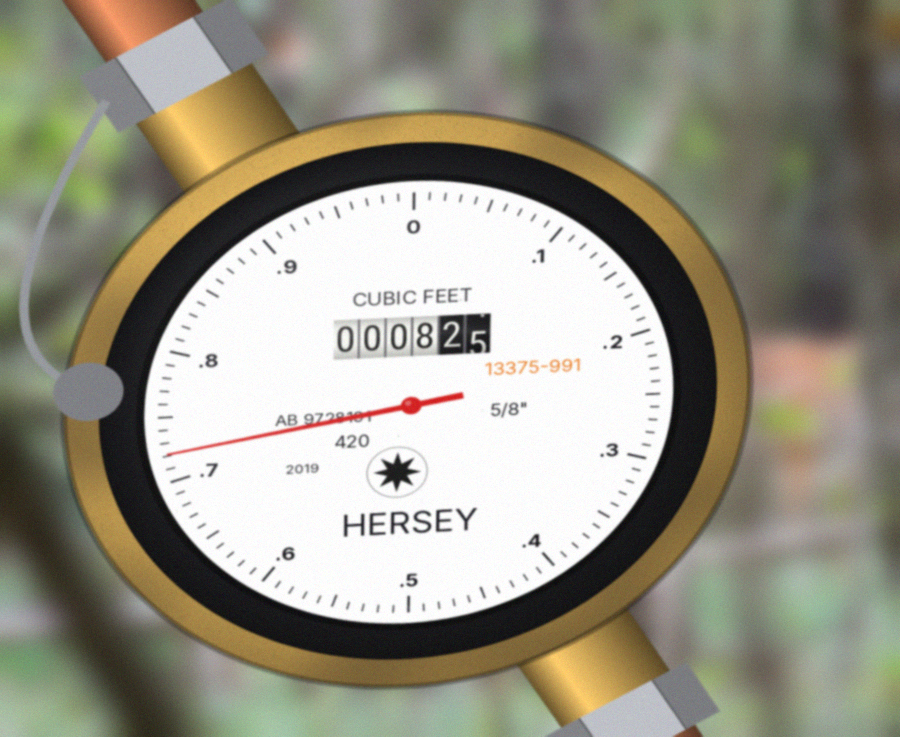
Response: value=824.72 unit=ft³
